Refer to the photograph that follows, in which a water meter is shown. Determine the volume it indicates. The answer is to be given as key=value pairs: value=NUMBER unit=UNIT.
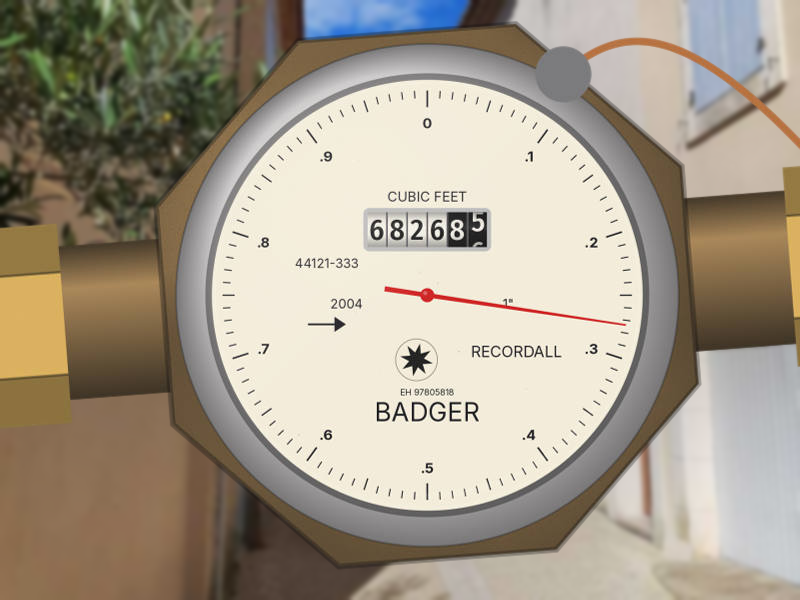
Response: value=682685.27 unit=ft³
